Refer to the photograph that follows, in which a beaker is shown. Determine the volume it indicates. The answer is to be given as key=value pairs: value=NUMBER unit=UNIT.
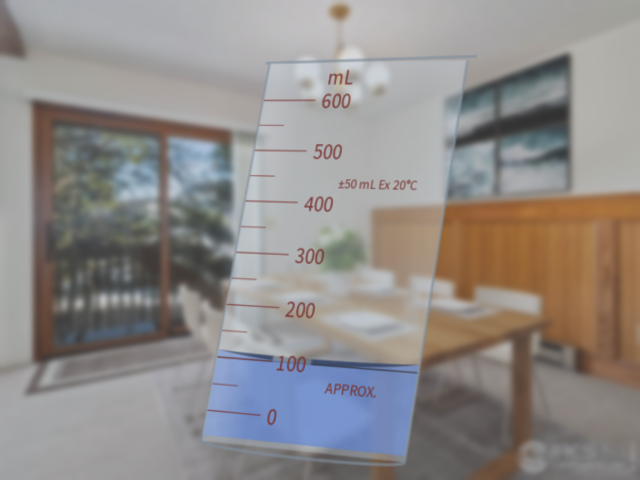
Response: value=100 unit=mL
